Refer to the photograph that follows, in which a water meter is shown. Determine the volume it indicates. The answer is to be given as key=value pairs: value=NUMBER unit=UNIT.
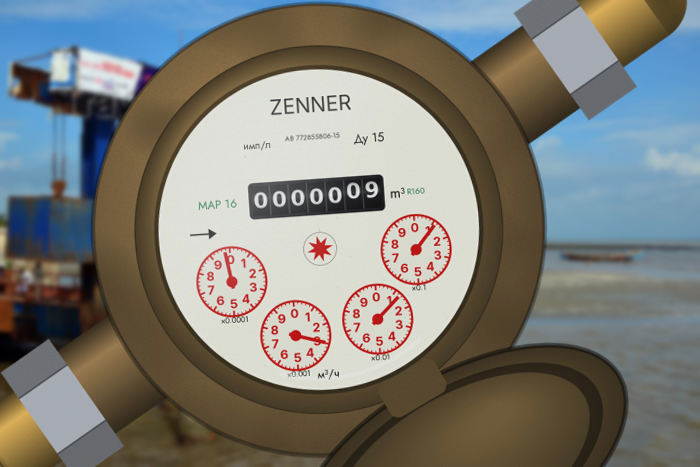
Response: value=9.1129 unit=m³
